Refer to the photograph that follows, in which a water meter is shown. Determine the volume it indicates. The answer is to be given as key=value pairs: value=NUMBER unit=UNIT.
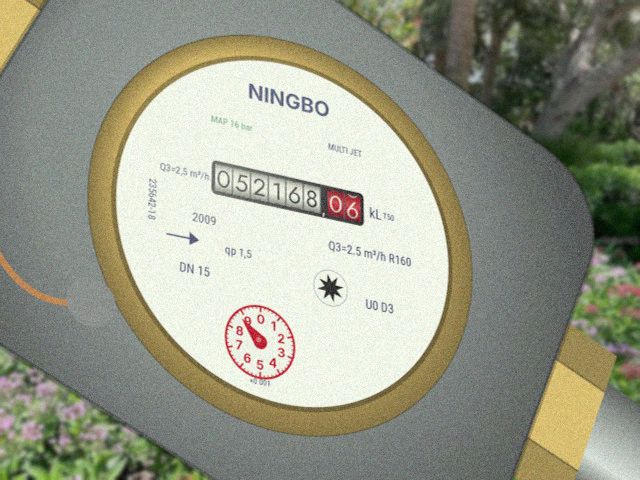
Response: value=52168.058 unit=kL
